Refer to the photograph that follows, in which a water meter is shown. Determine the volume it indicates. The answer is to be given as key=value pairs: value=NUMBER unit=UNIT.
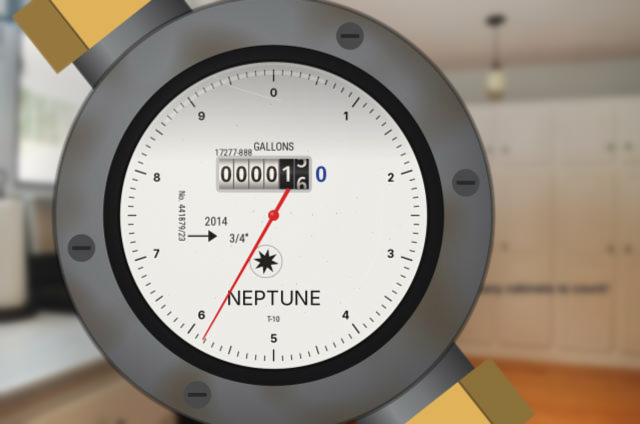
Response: value=155.8 unit=gal
